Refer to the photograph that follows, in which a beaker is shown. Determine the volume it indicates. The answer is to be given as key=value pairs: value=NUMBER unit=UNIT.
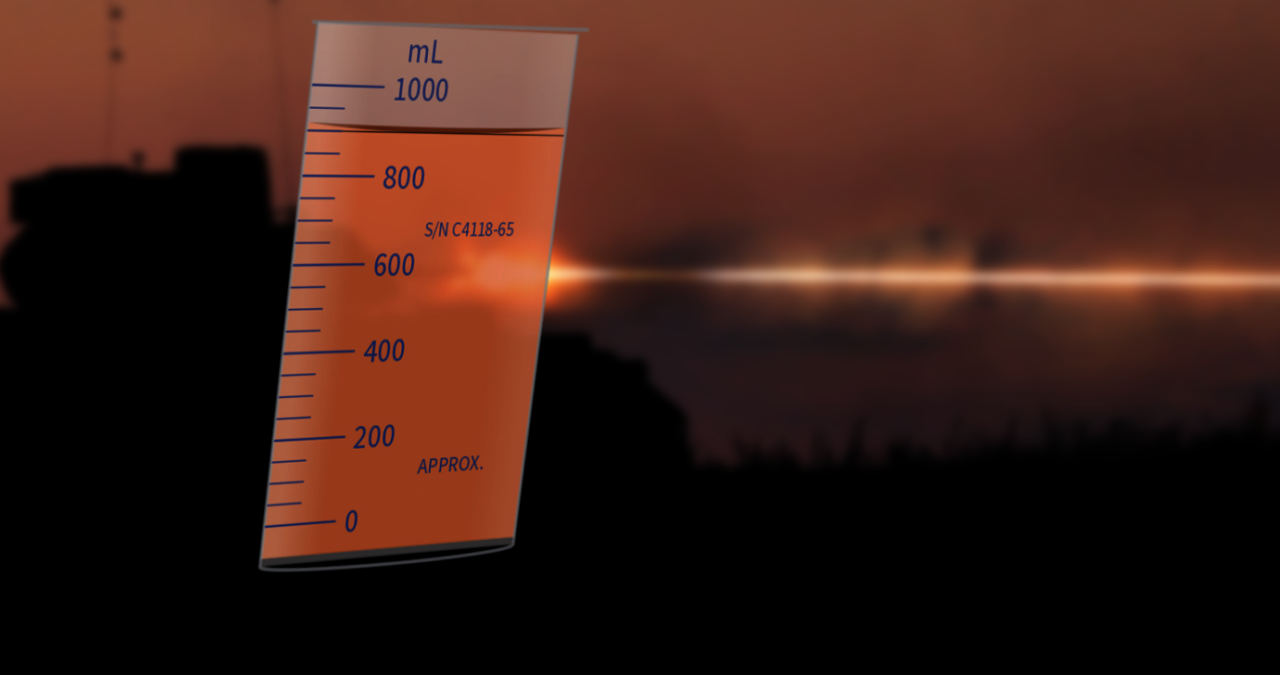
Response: value=900 unit=mL
